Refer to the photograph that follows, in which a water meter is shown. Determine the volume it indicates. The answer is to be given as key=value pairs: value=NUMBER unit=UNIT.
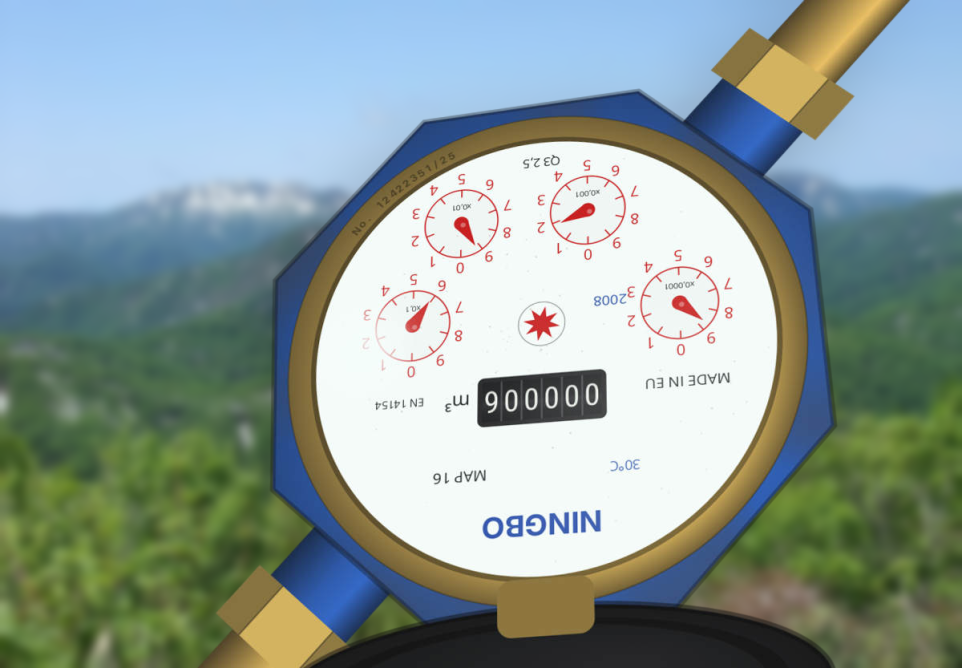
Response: value=6.5918 unit=m³
